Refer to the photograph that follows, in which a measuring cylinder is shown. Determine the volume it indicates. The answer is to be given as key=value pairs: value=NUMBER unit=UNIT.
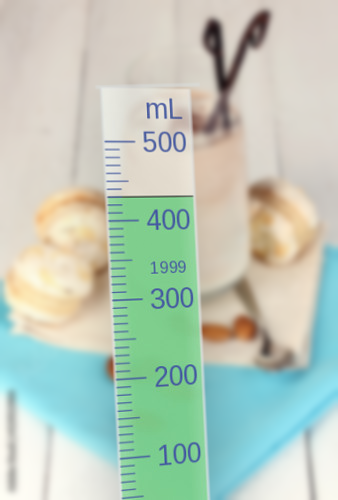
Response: value=430 unit=mL
